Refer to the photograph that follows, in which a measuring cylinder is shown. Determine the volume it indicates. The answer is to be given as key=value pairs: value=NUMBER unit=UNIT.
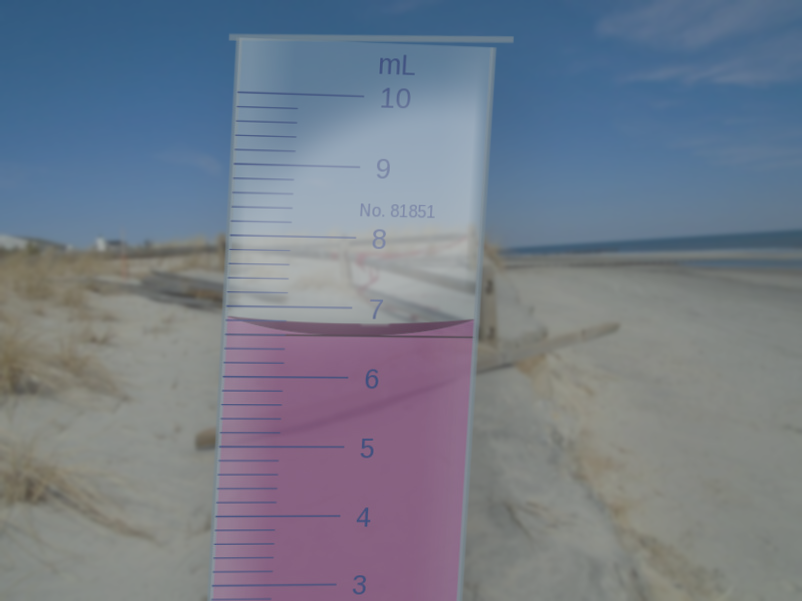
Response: value=6.6 unit=mL
